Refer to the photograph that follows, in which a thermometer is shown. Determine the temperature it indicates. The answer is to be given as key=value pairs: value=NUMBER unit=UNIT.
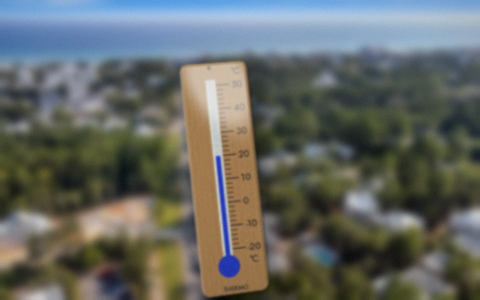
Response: value=20 unit=°C
